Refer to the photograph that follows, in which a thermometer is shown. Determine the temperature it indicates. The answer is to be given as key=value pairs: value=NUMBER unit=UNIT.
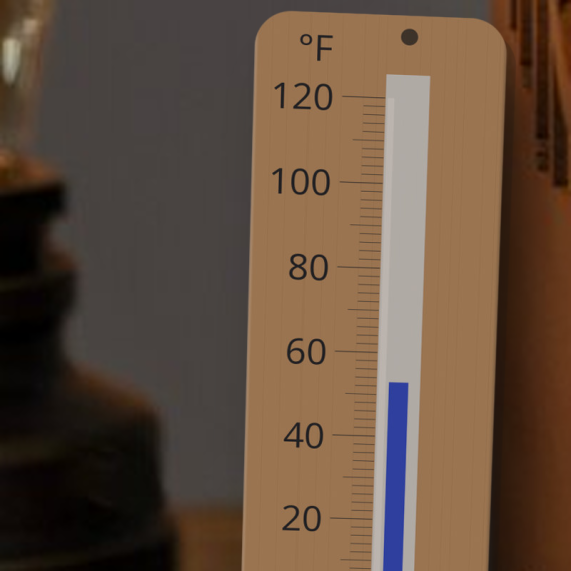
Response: value=53 unit=°F
